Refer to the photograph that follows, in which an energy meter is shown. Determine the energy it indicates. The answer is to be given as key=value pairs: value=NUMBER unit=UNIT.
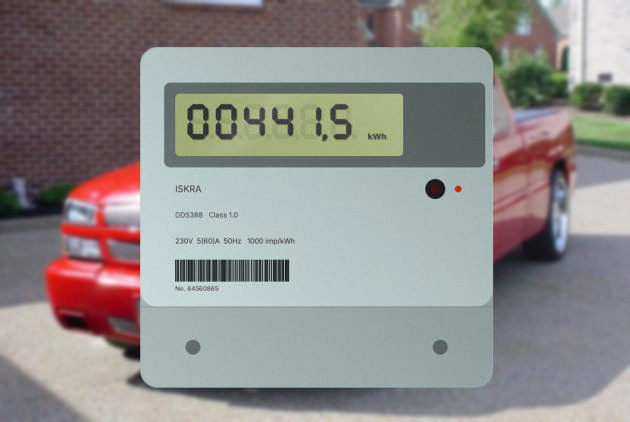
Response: value=441.5 unit=kWh
